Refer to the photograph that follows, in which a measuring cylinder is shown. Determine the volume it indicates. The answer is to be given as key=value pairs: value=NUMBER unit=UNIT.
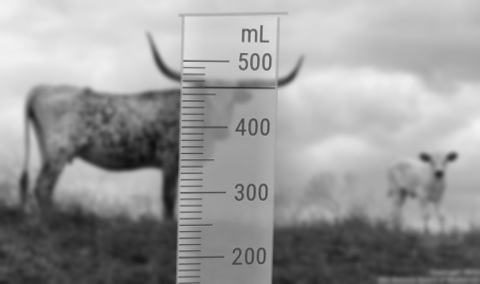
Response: value=460 unit=mL
